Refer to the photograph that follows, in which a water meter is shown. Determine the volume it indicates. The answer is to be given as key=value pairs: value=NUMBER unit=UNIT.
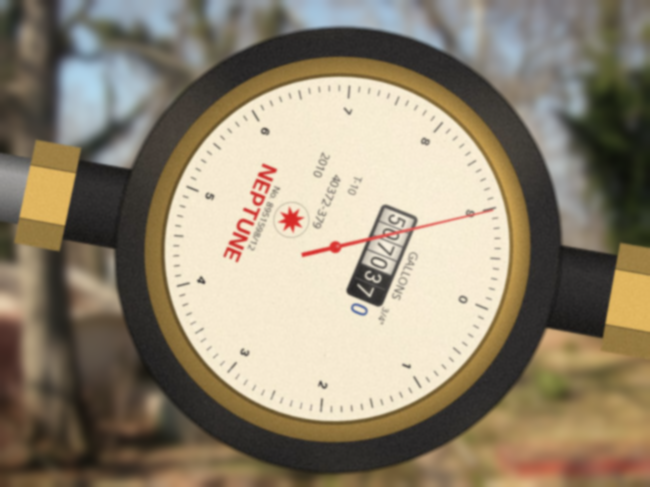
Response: value=5070369.0 unit=gal
